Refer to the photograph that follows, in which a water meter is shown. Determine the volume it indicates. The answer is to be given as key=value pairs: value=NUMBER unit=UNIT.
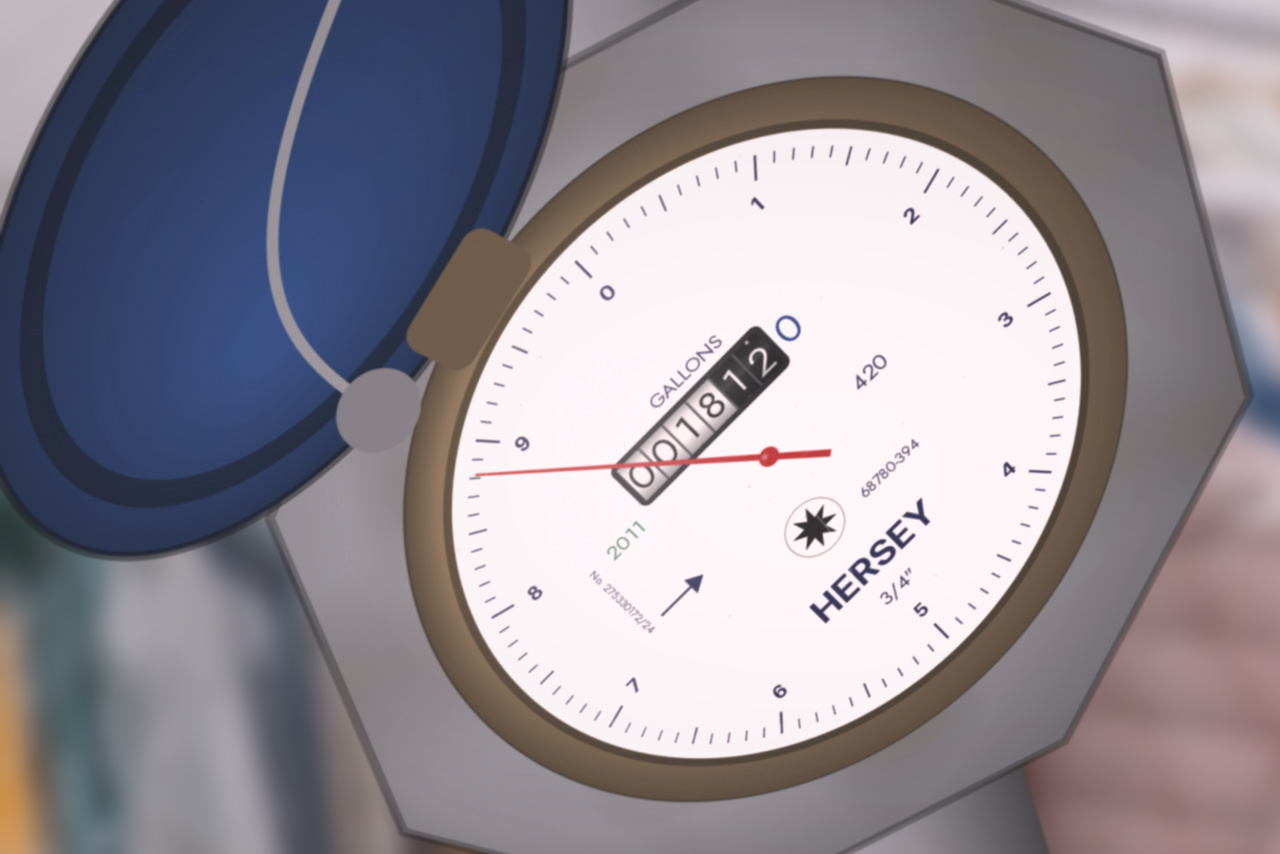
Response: value=18118.8 unit=gal
